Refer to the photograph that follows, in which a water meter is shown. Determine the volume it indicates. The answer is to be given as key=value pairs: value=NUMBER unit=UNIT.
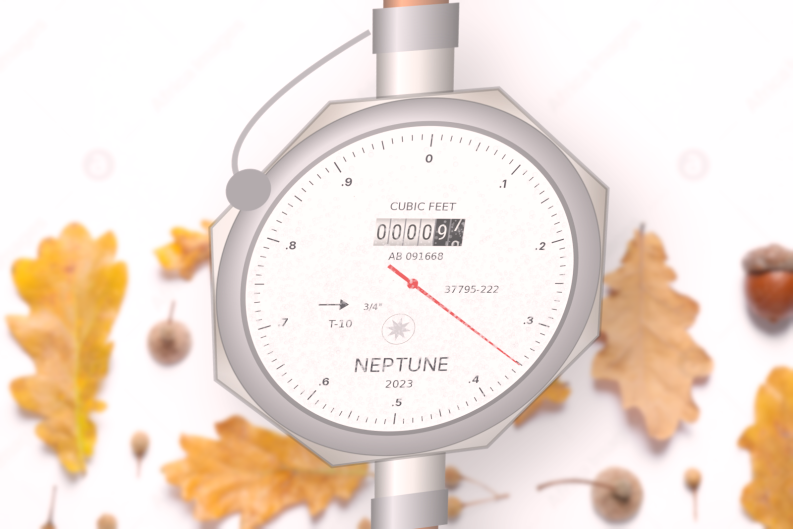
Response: value=97.35 unit=ft³
